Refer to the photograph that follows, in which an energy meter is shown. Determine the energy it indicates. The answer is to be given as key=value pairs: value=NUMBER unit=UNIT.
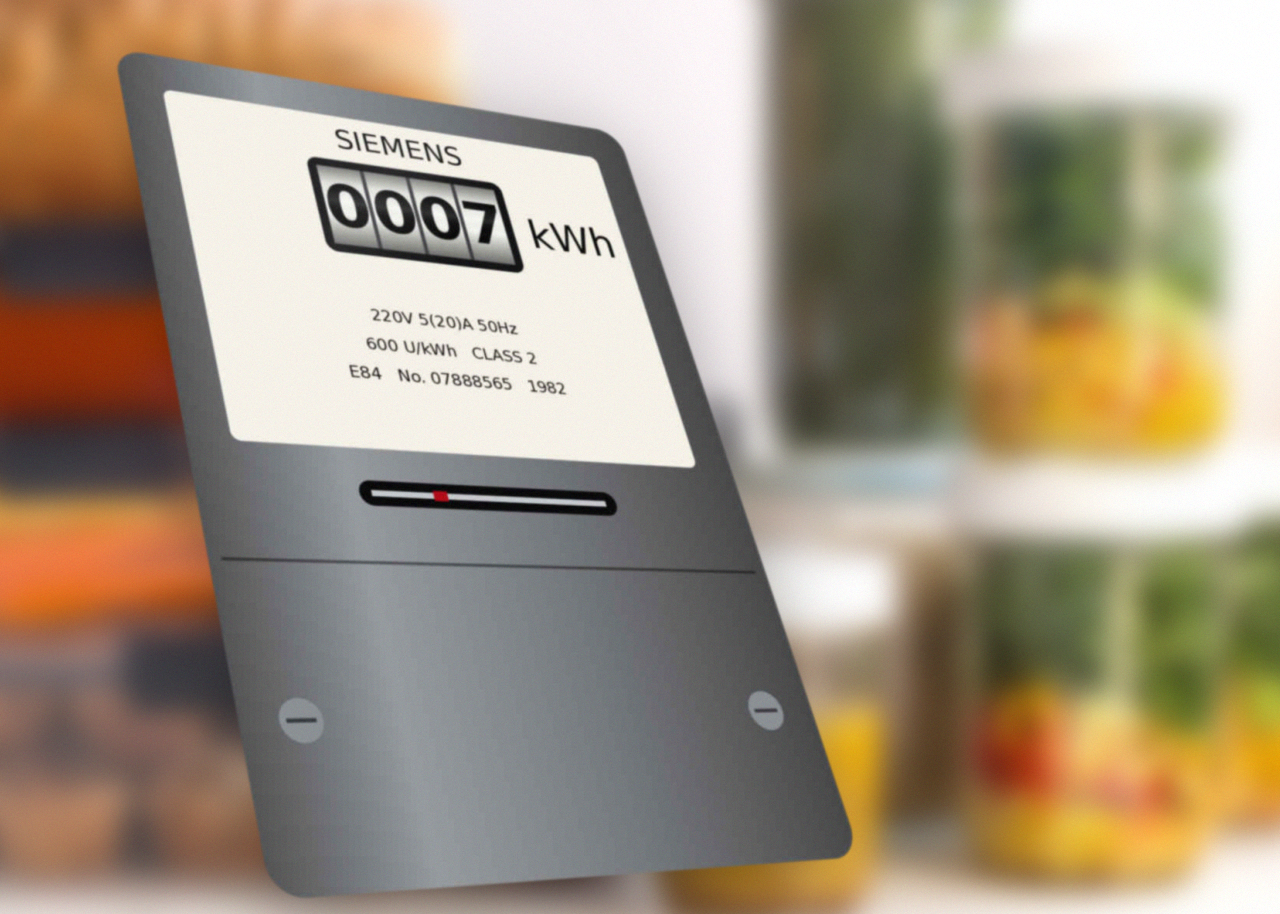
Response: value=7 unit=kWh
